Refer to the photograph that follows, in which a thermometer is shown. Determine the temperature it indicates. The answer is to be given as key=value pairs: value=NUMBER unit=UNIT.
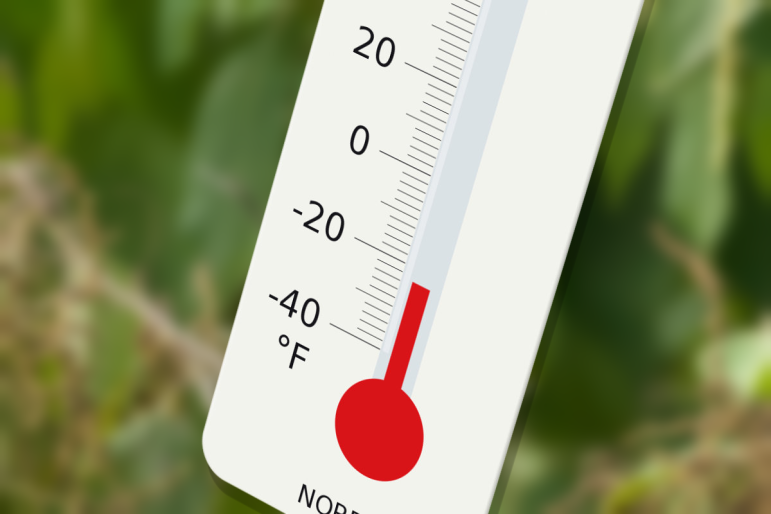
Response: value=-23 unit=°F
